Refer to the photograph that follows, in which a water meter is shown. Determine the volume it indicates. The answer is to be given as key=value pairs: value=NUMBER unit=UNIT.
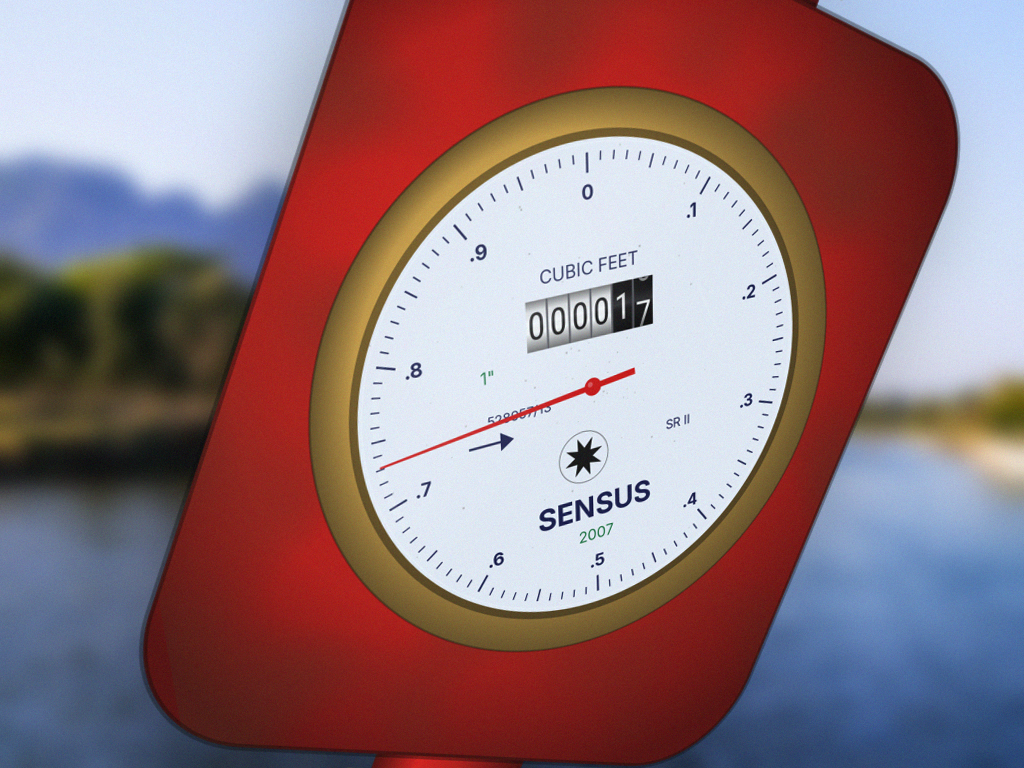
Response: value=16.73 unit=ft³
